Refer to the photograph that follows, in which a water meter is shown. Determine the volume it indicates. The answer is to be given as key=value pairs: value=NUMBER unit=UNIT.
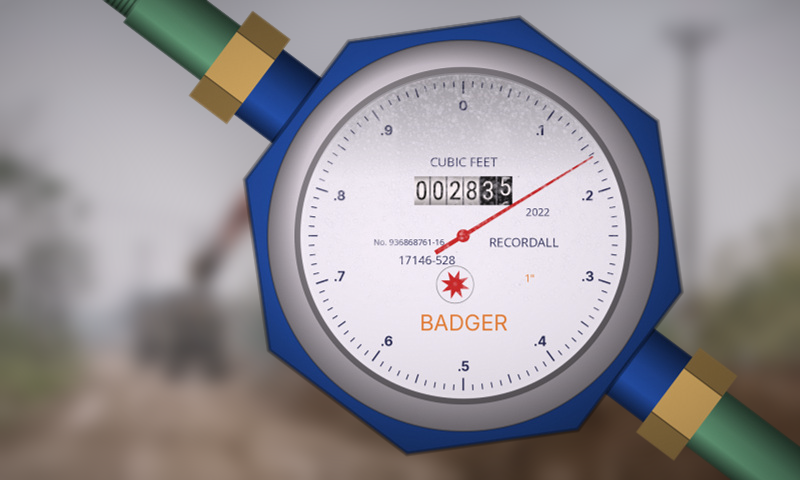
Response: value=2835.16 unit=ft³
